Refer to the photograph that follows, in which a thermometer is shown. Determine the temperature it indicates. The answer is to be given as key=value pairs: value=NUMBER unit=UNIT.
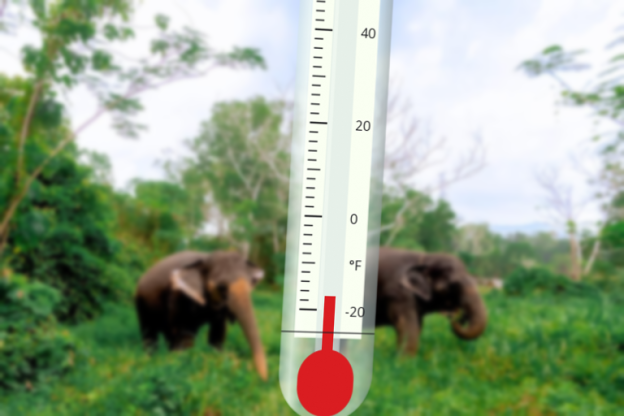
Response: value=-17 unit=°F
